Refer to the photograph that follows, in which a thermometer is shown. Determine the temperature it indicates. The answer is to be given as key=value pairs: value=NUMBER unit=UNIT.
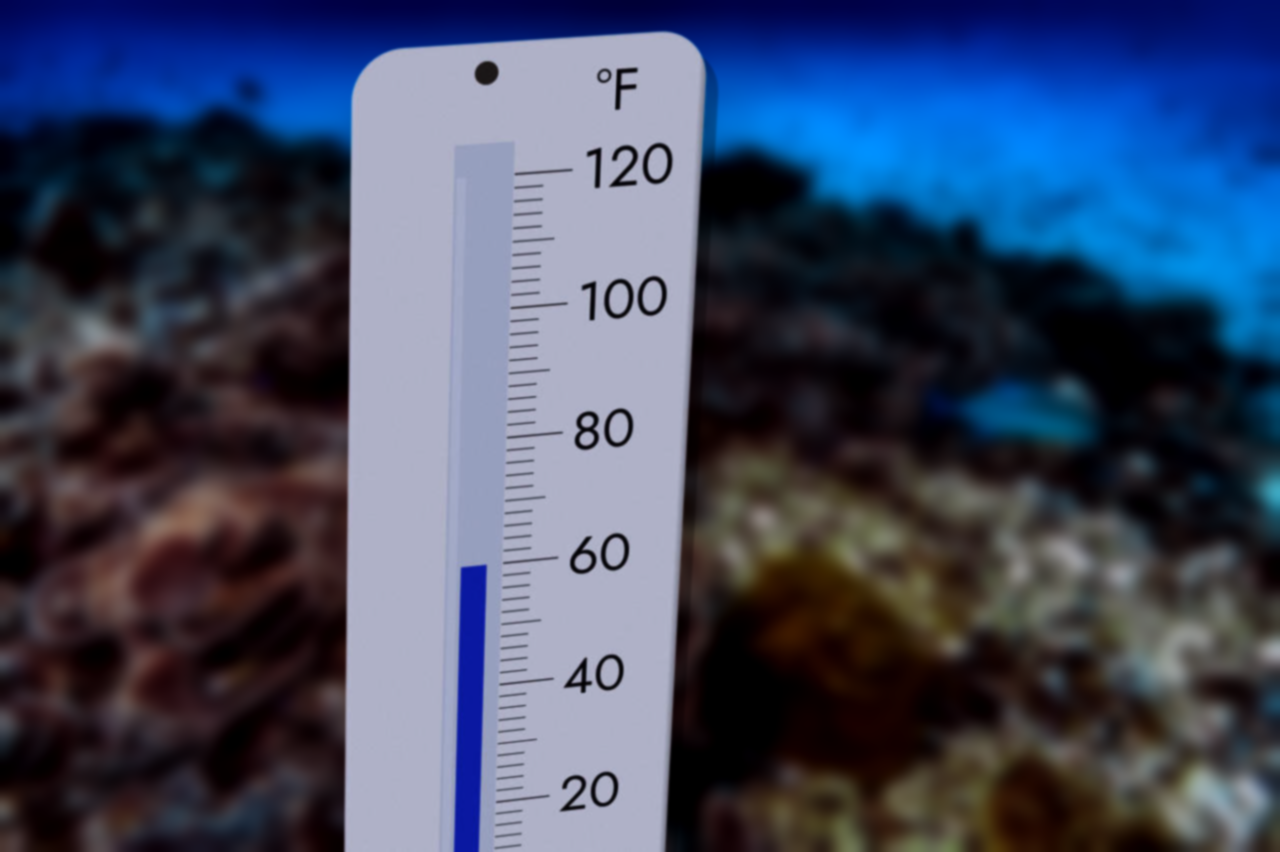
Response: value=60 unit=°F
